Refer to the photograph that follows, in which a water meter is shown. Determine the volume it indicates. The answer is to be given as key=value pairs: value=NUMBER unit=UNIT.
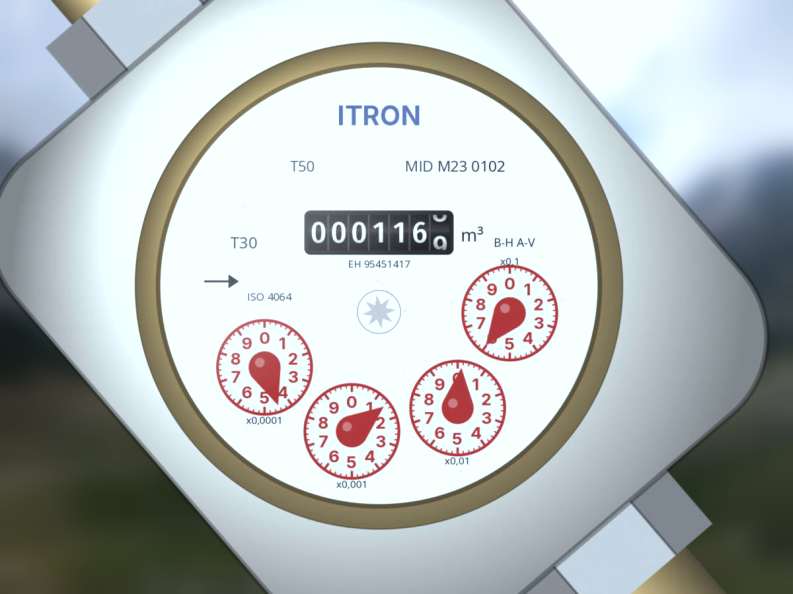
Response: value=1168.6014 unit=m³
